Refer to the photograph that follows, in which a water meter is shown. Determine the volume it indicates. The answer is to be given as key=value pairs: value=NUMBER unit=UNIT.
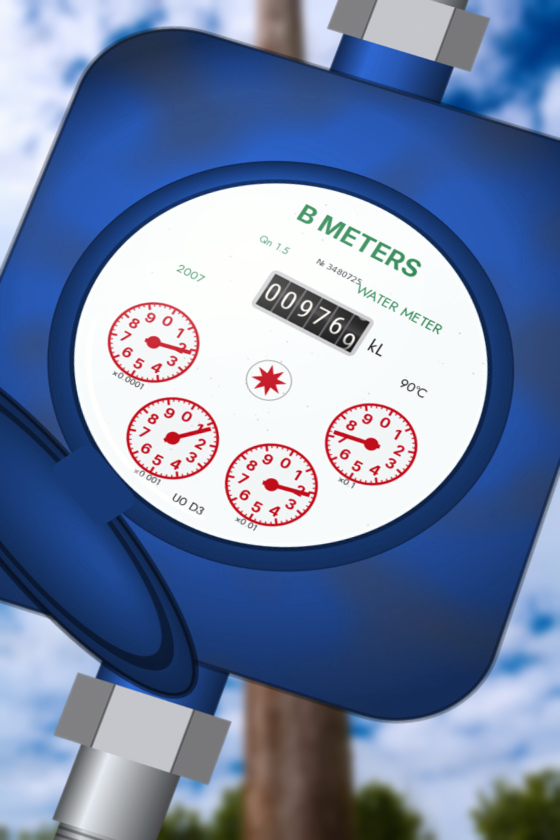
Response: value=9768.7212 unit=kL
